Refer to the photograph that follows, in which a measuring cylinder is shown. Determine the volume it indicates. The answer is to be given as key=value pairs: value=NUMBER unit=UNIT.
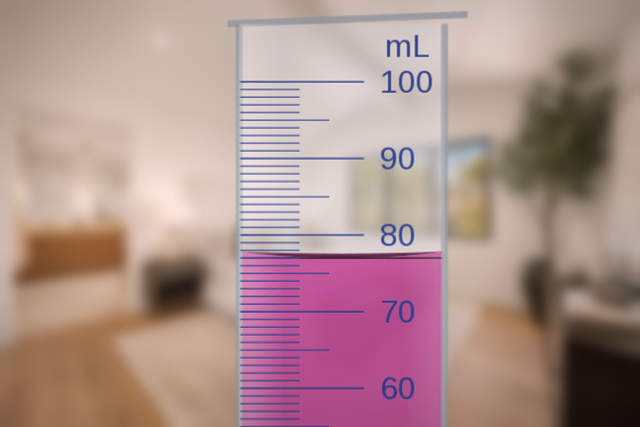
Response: value=77 unit=mL
